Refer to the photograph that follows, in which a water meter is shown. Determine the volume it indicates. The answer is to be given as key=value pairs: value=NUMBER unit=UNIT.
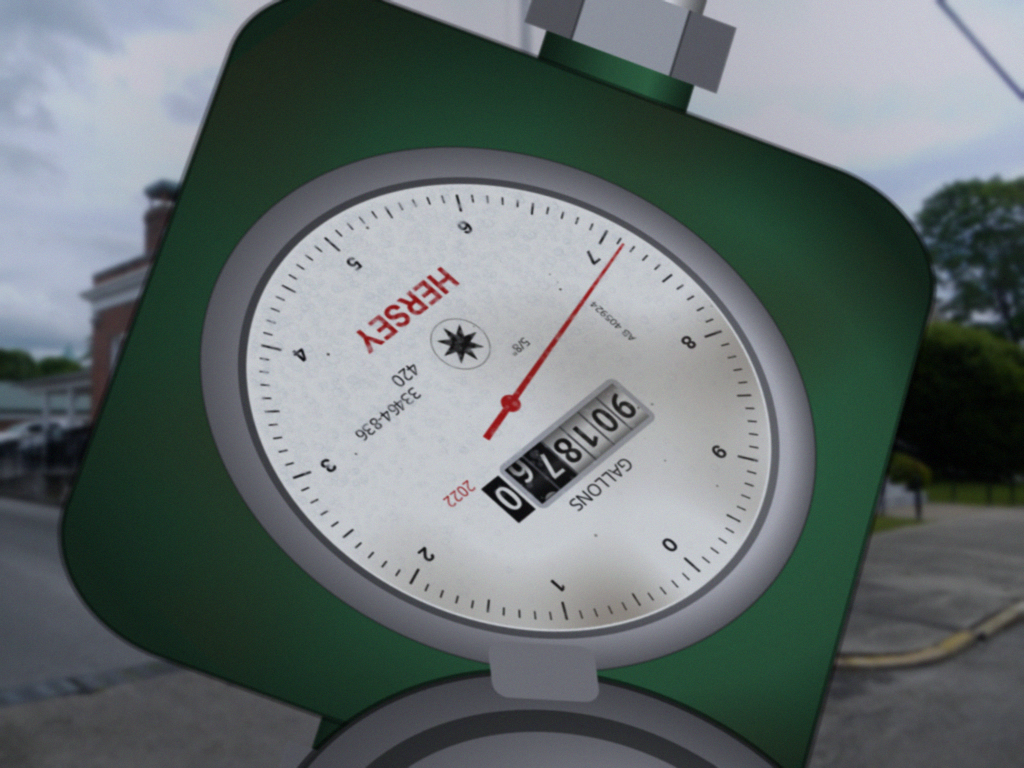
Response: value=9018757.1 unit=gal
